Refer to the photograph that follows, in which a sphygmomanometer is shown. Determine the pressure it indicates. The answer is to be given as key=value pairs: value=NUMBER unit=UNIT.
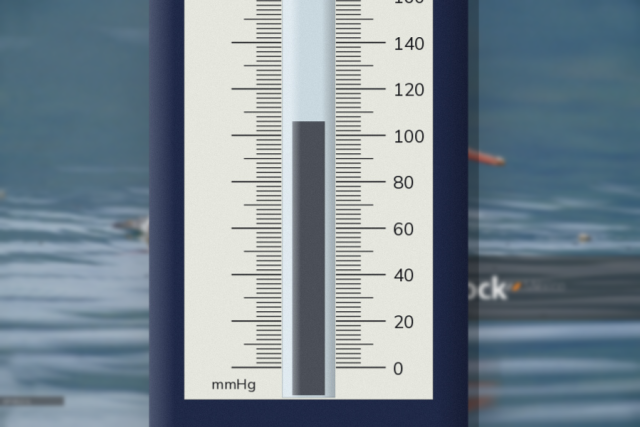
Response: value=106 unit=mmHg
